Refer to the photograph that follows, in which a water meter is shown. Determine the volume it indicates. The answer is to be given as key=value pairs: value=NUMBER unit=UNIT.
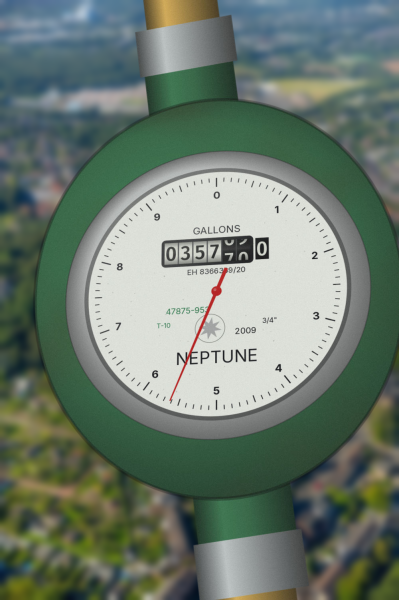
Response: value=357695.6 unit=gal
